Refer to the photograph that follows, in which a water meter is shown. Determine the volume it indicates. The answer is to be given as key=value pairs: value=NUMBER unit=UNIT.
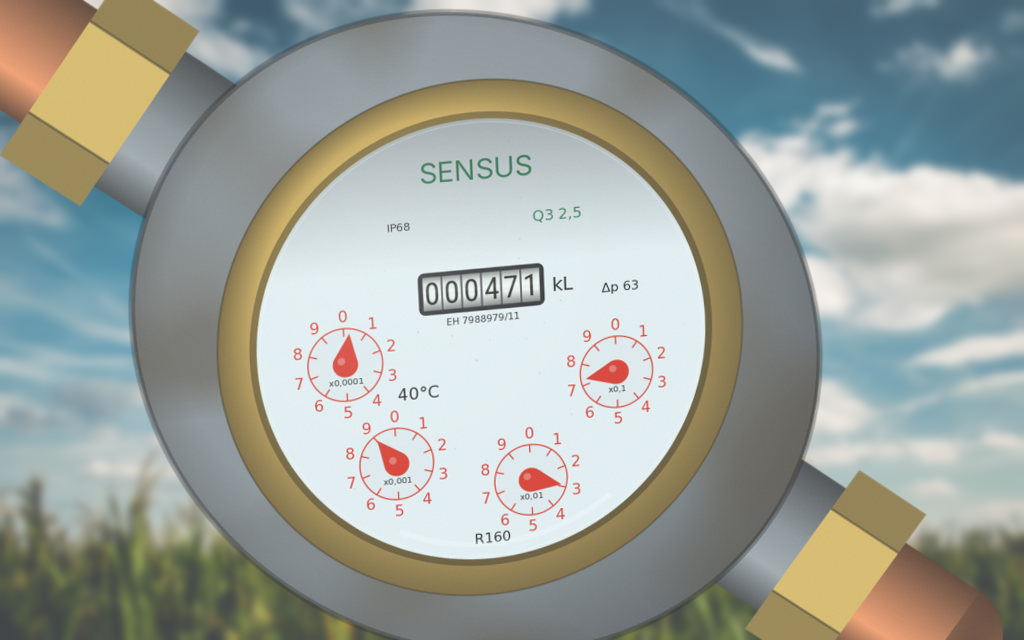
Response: value=471.7290 unit=kL
